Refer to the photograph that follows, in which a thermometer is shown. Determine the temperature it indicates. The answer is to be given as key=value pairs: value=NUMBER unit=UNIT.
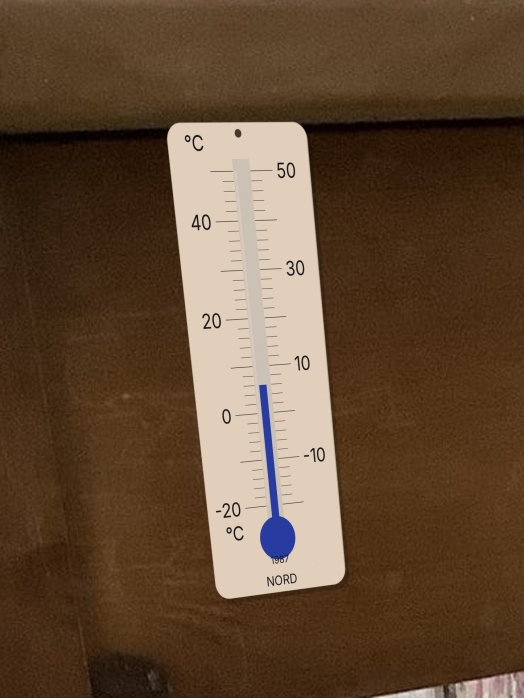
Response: value=6 unit=°C
